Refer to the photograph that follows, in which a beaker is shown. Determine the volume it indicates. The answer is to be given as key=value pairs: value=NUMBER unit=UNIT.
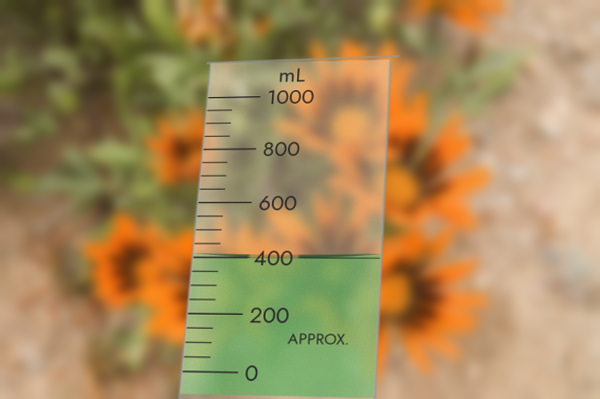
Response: value=400 unit=mL
